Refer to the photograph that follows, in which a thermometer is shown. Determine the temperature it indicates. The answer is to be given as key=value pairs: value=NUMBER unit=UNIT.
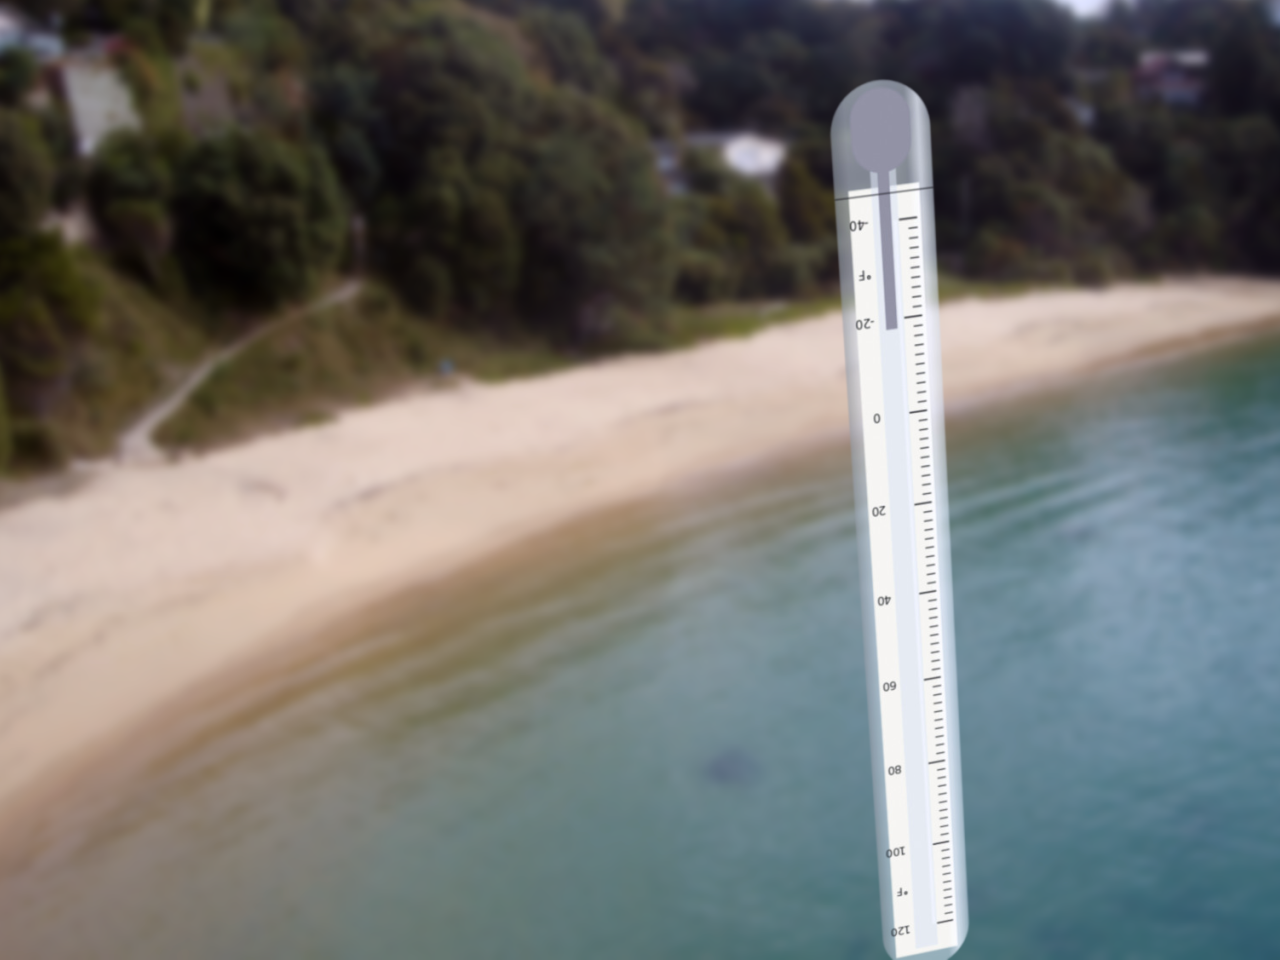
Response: value=-18 unit=°F
